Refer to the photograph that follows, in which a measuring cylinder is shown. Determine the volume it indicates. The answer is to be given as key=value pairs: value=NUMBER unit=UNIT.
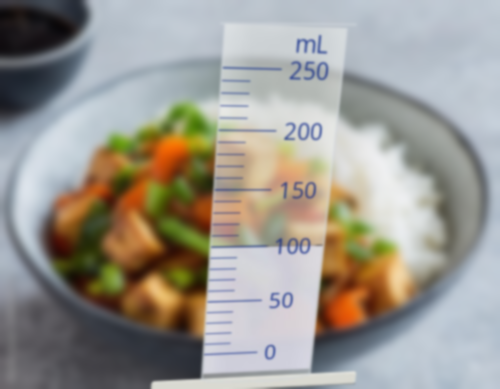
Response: value=100 unit=mL
